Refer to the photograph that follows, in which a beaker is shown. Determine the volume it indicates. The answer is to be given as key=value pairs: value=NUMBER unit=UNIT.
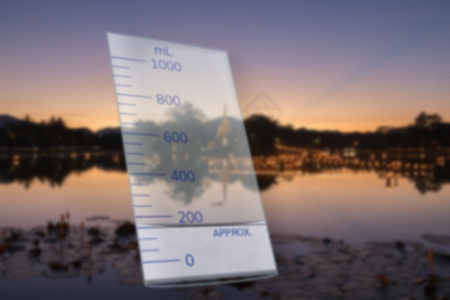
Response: value=150 unit=mL
